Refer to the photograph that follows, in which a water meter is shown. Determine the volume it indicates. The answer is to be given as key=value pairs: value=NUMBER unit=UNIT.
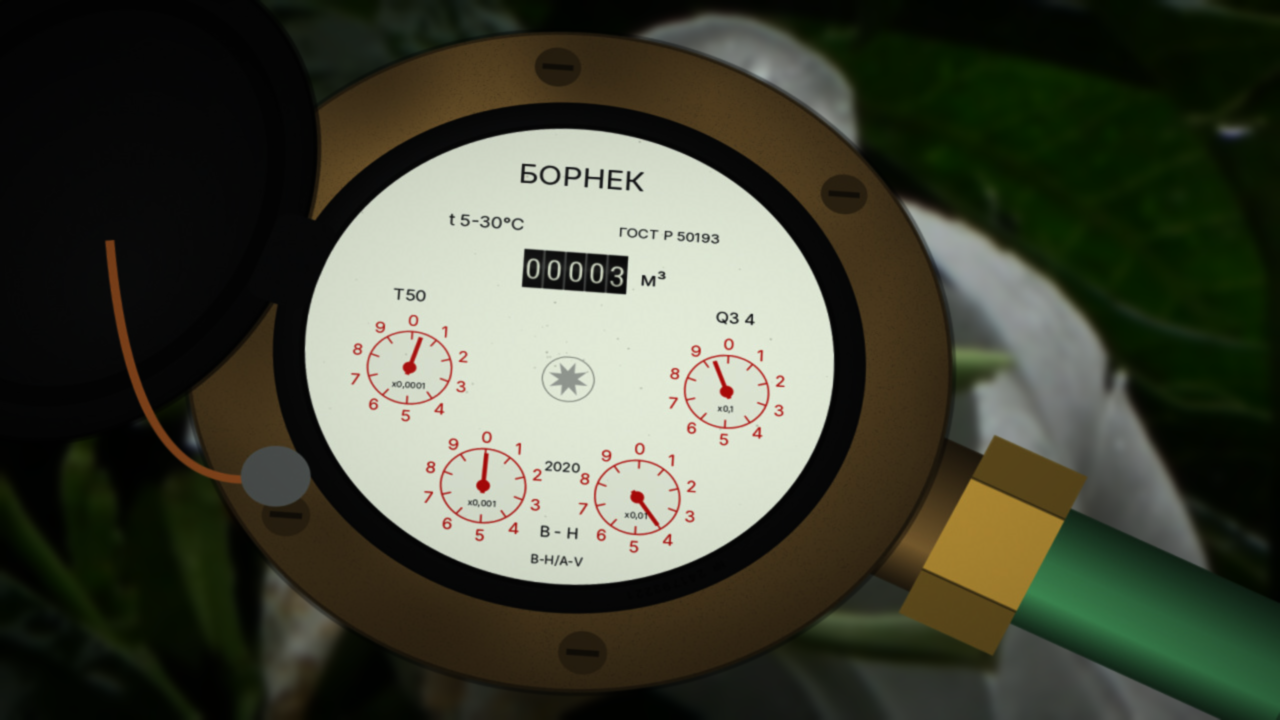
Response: value=2.9400 unit=m³
